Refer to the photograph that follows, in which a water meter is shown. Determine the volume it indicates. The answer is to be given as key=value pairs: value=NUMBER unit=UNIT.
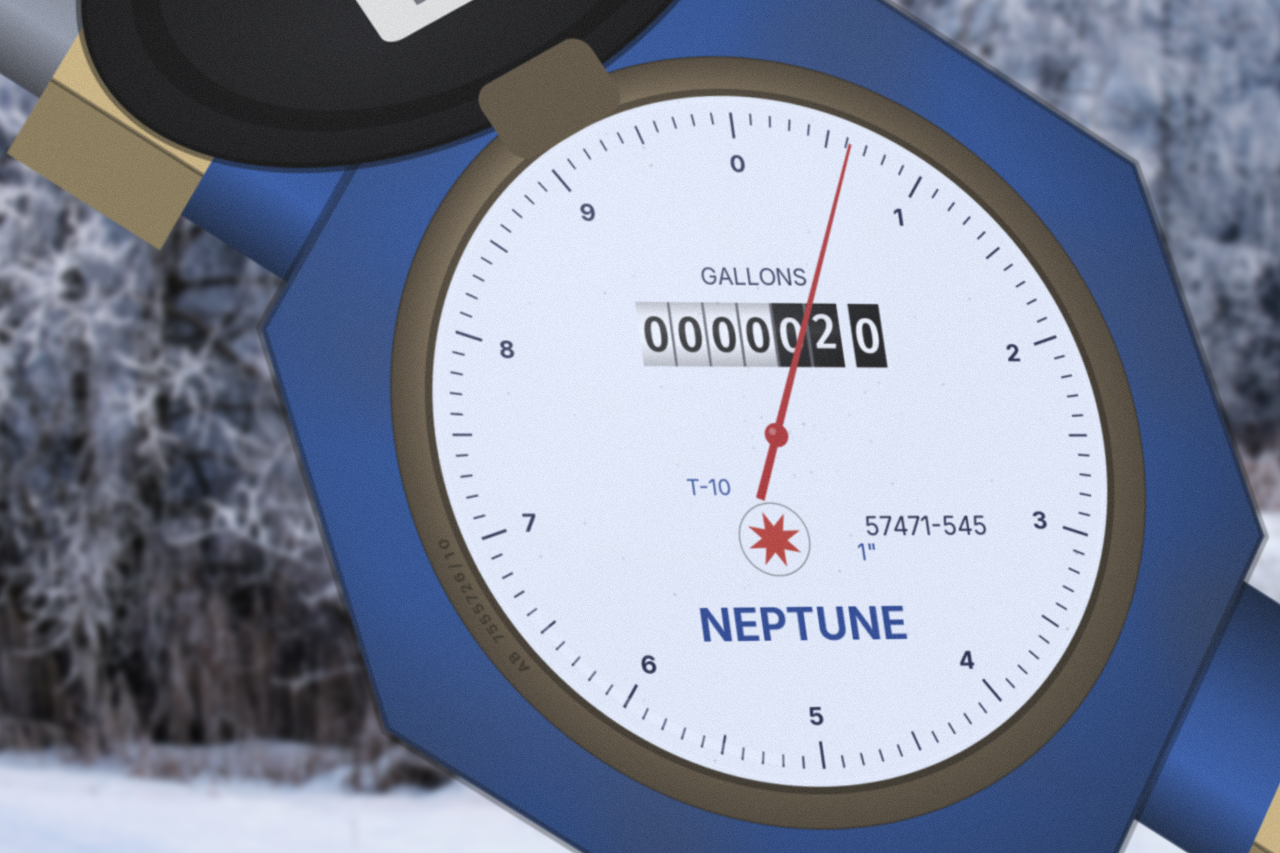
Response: value=20.6 unit=gal
